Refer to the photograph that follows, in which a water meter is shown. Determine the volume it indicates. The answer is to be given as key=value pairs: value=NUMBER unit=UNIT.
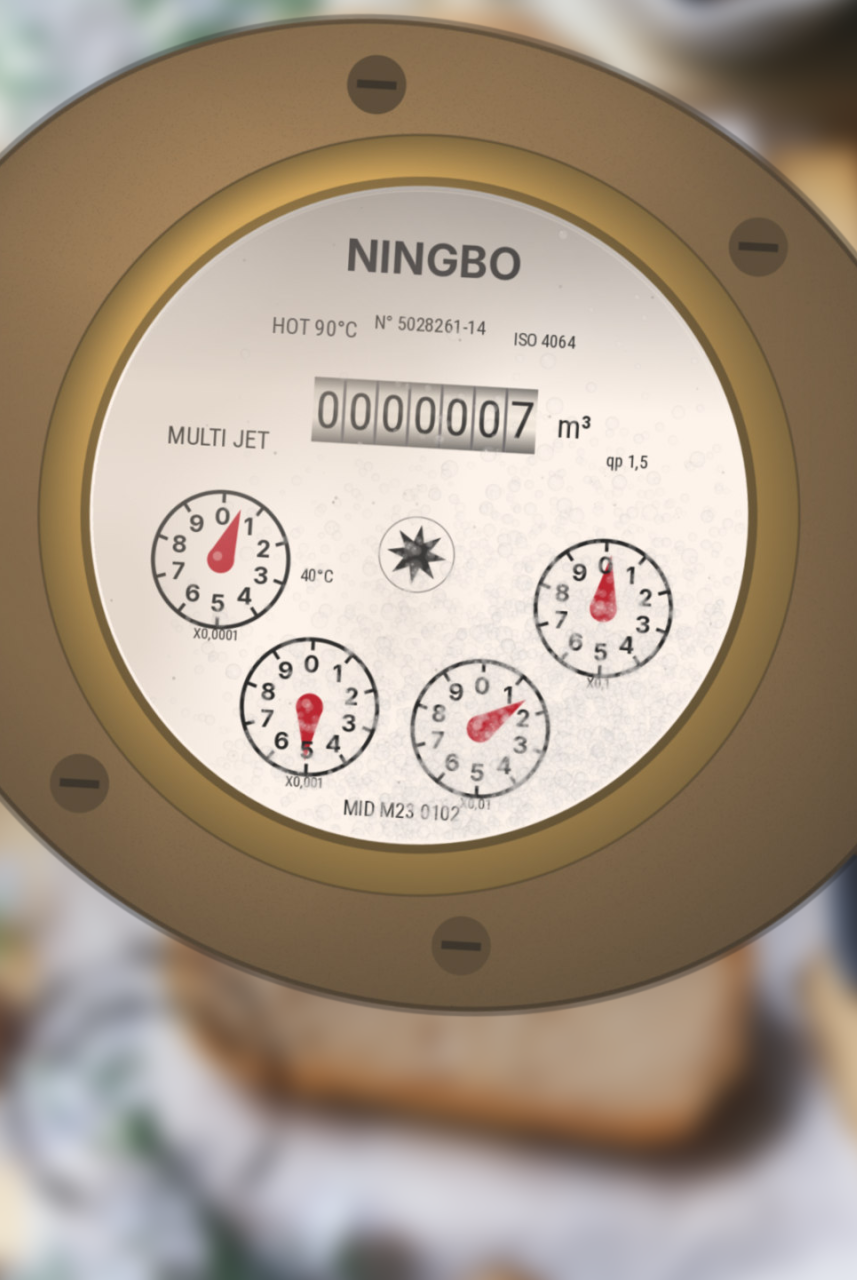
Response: value=7.0150 unit=m³
